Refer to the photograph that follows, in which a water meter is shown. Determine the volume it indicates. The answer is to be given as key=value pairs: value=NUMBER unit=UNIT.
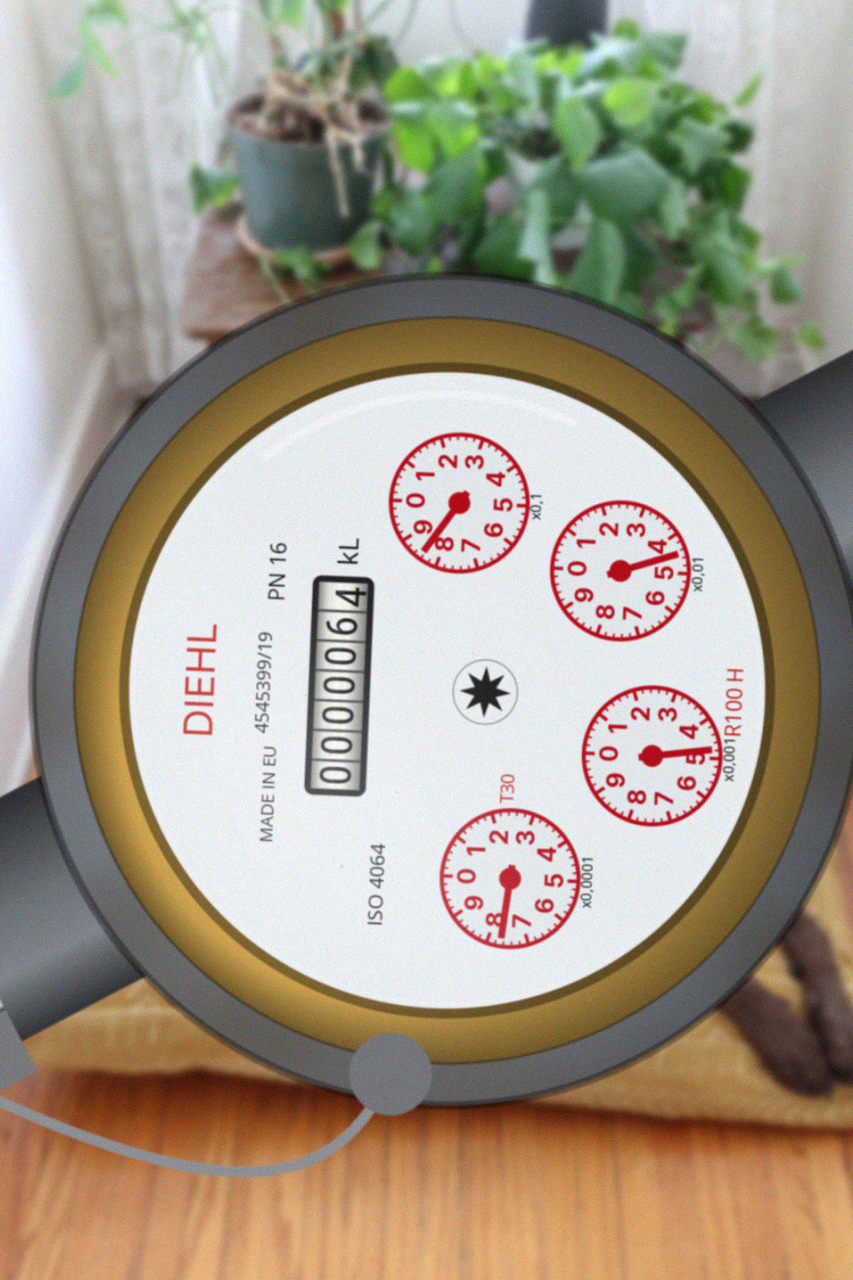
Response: value=63.8447 unit=kL
